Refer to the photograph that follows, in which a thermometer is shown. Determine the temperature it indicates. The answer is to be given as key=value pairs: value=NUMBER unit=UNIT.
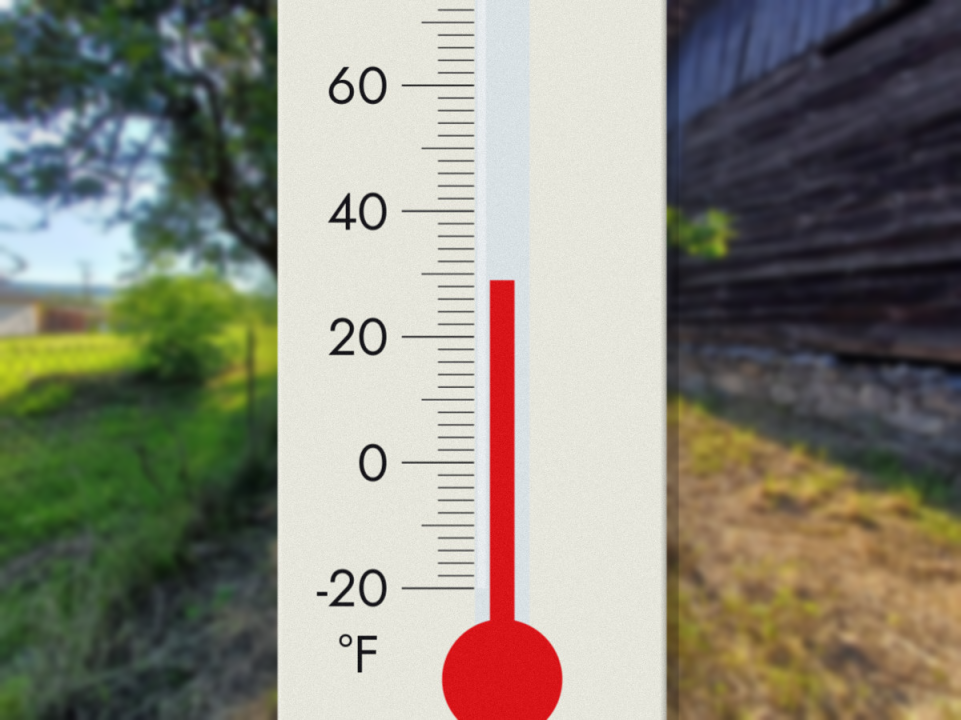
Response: value=29 unit=°F
